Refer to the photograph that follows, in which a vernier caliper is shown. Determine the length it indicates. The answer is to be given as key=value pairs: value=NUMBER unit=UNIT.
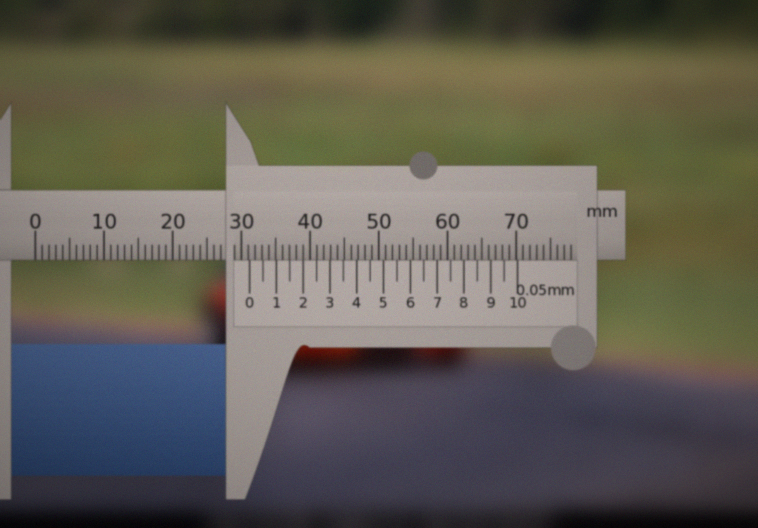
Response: value=31.2 unit=mm
